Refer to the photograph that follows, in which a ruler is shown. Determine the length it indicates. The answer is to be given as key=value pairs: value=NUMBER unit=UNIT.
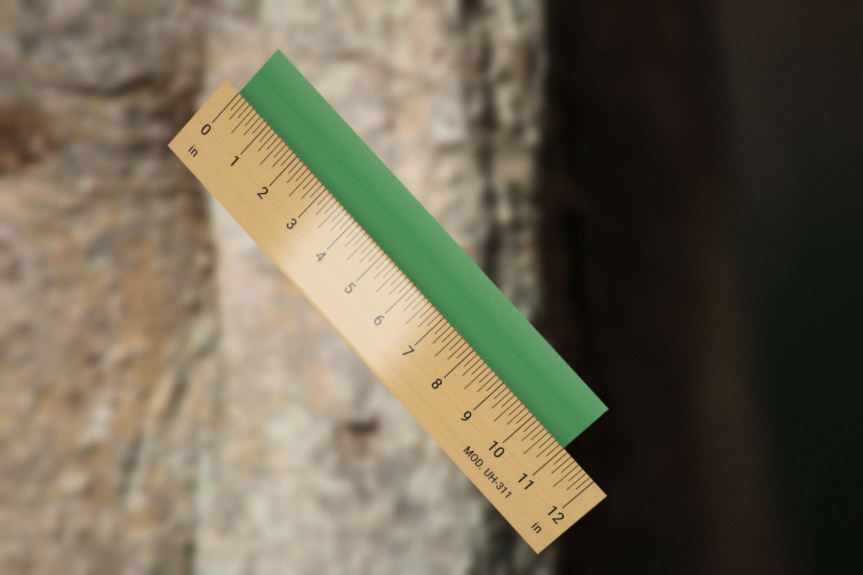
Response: value=11 unit=in
